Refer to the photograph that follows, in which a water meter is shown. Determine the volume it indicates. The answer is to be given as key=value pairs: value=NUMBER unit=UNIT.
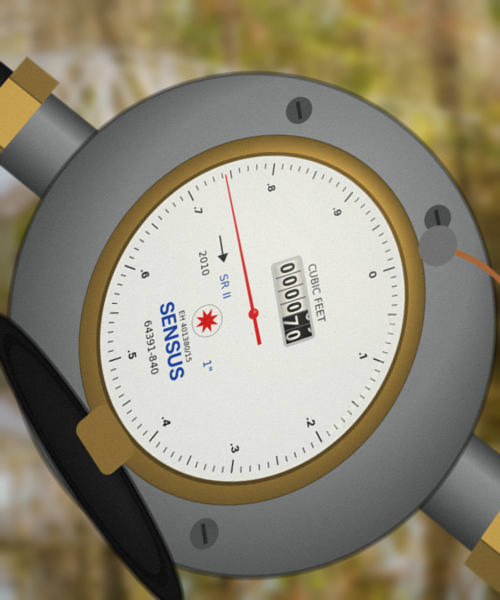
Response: value=69.74 unit=ft³
